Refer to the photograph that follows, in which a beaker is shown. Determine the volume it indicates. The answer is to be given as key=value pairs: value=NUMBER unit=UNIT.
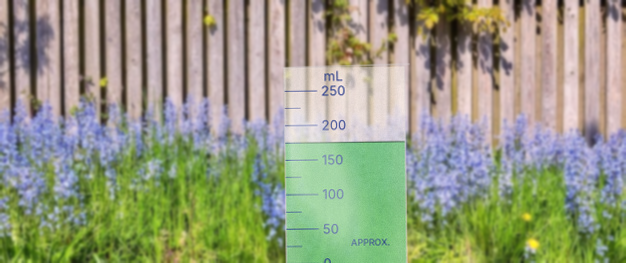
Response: value=175 unit=mL
